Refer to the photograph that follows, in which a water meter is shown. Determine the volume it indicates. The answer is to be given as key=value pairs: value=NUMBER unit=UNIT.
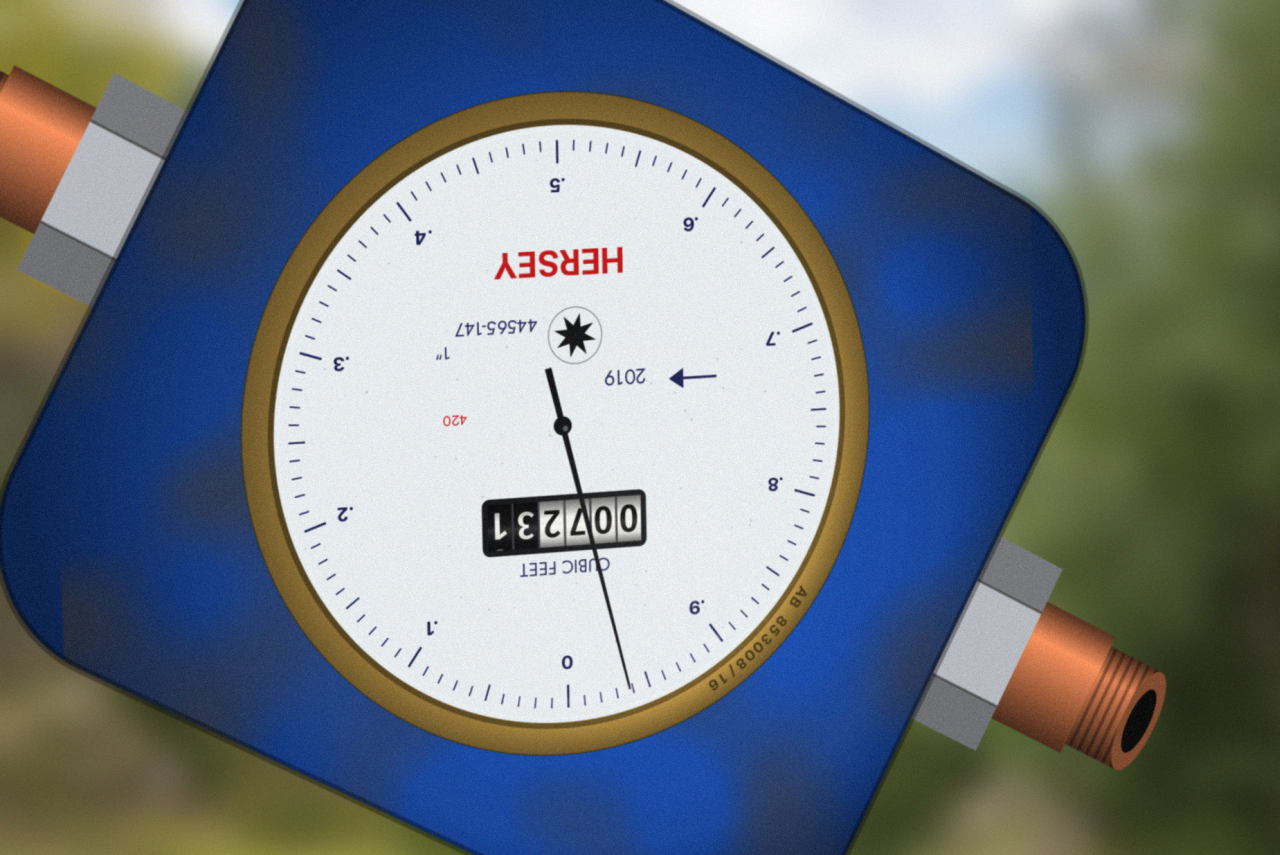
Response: value=7230.96 unit=ft³
